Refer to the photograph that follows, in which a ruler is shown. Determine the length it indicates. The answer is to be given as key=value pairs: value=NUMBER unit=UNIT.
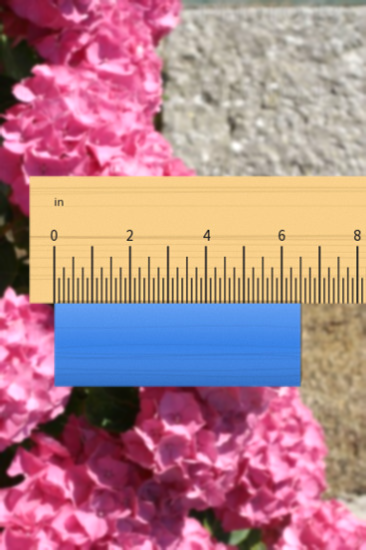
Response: value=6.5 unit=in
